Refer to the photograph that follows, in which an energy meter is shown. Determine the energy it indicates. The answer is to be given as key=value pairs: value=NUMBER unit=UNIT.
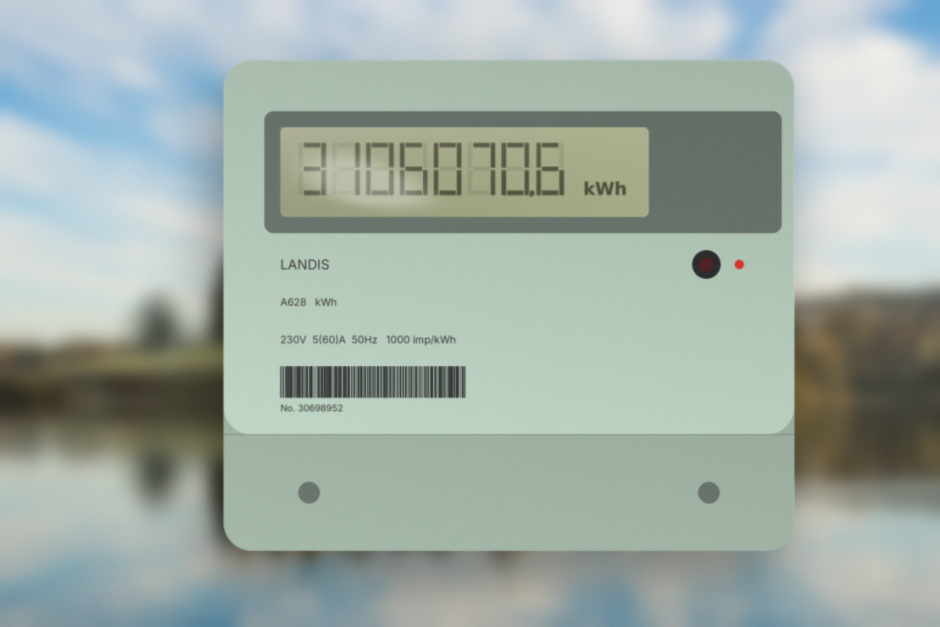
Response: value=3106070.6 unit=kWh
